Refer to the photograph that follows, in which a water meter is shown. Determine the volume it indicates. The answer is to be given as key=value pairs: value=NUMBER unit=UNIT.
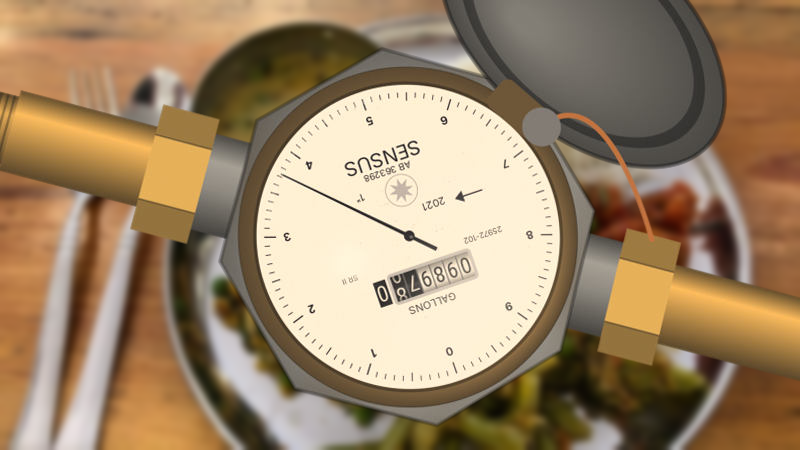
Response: value=989783.7 unit=gal
